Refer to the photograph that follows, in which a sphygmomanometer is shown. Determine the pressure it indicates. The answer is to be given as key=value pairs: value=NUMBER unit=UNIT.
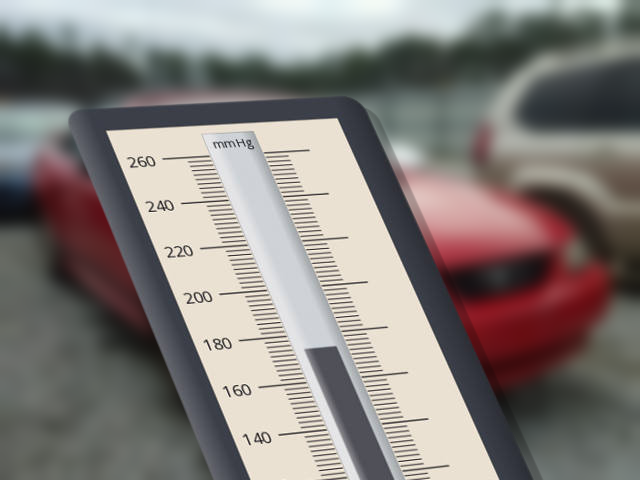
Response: value=174 unit=mmHg
